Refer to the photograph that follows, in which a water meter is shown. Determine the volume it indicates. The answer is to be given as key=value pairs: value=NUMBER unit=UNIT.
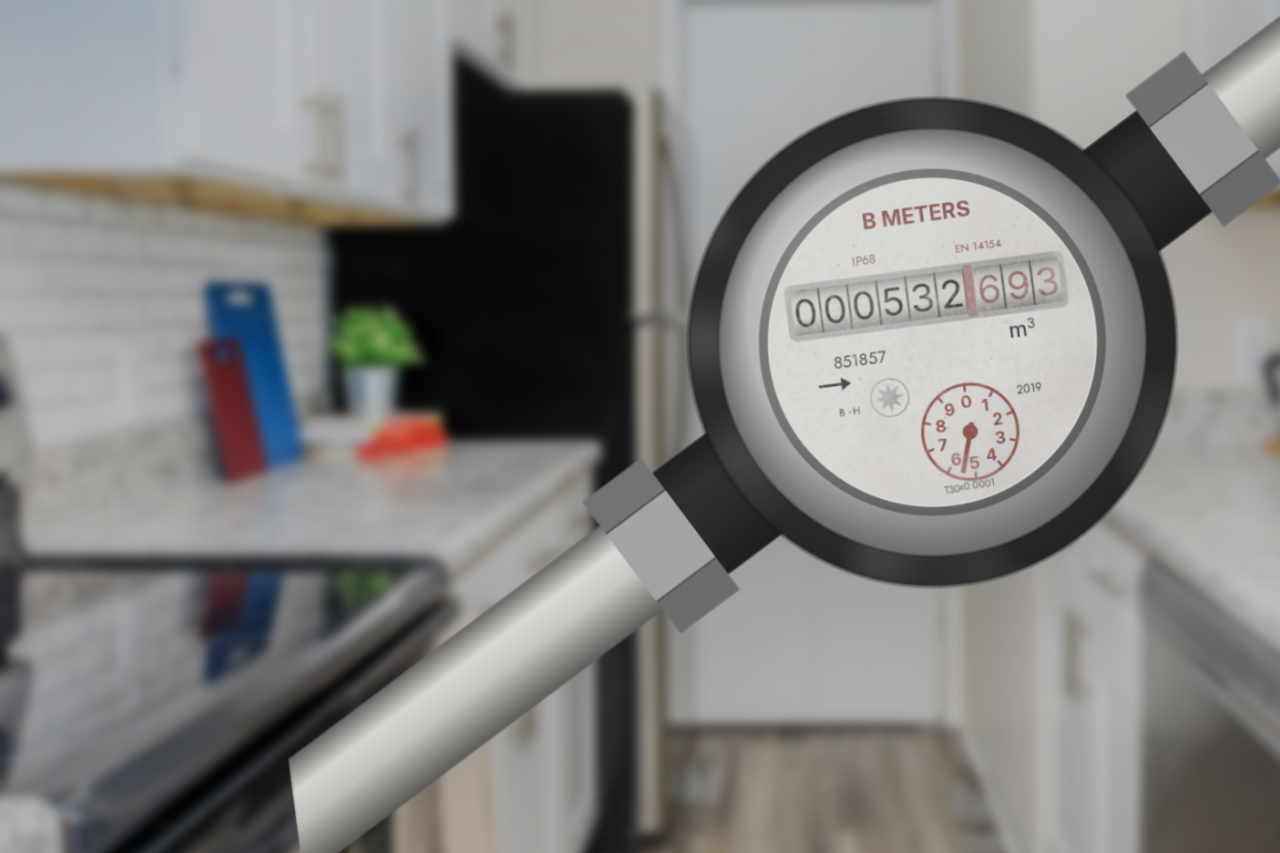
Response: value=532.6935 unit=m³
